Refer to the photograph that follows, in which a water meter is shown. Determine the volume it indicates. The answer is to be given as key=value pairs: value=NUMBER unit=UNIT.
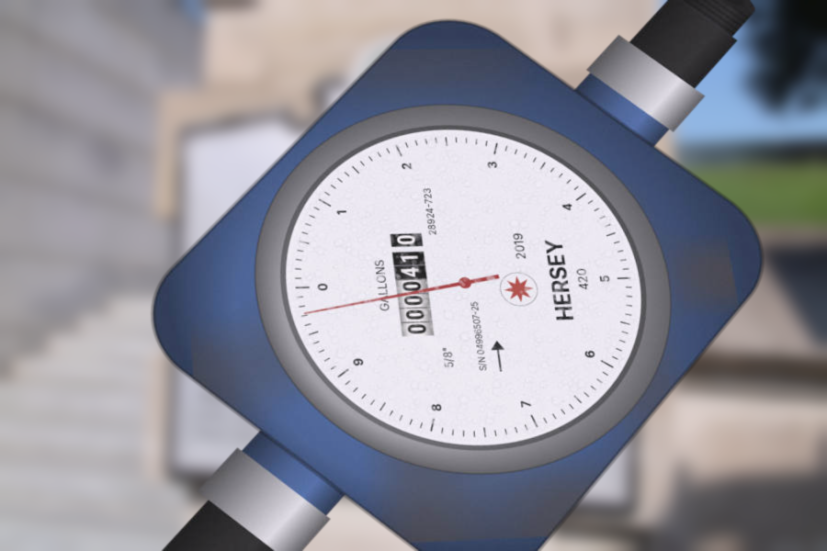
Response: value=409.7 unit=gal
